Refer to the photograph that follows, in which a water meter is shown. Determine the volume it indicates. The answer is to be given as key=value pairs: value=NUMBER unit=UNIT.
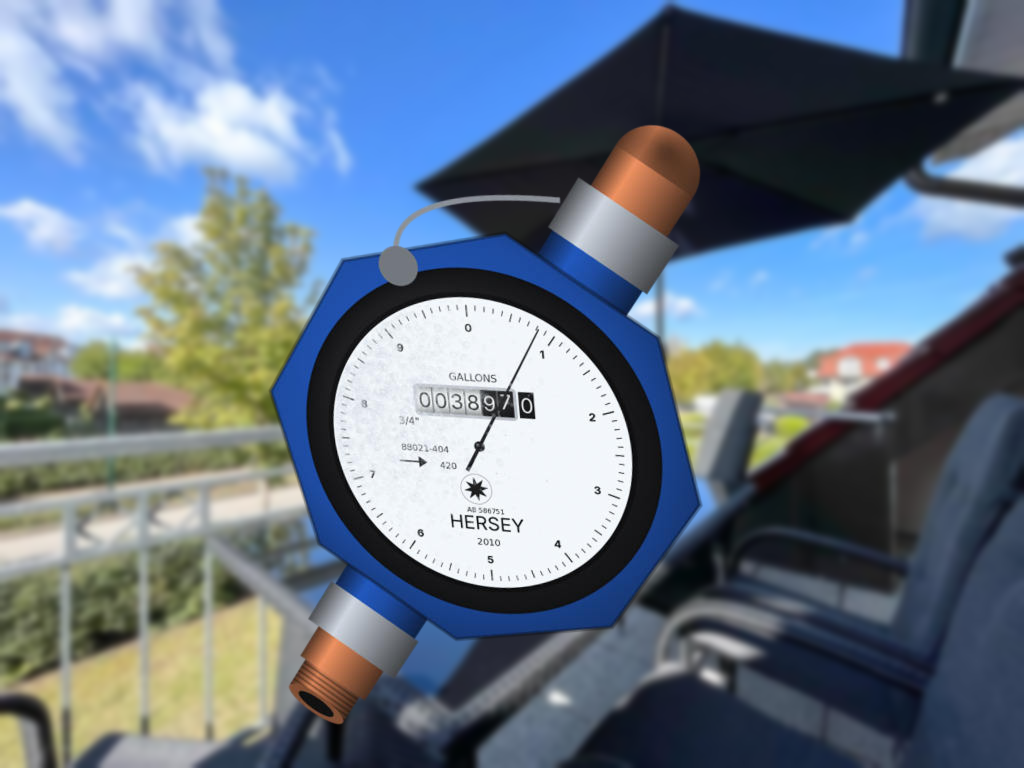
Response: value=38970.8 unit=gal
